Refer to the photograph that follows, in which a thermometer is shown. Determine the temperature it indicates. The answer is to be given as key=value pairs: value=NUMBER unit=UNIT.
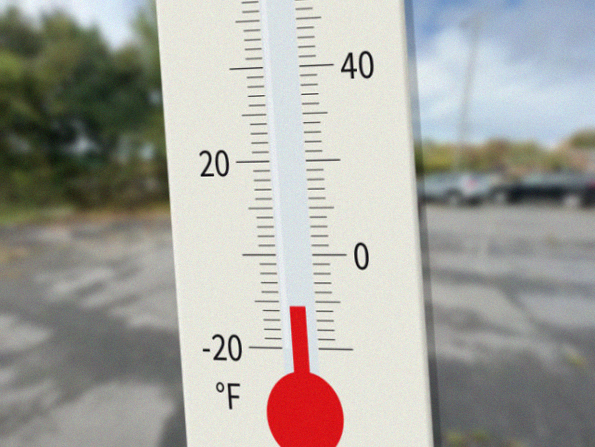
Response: value=-11 unit=°F
